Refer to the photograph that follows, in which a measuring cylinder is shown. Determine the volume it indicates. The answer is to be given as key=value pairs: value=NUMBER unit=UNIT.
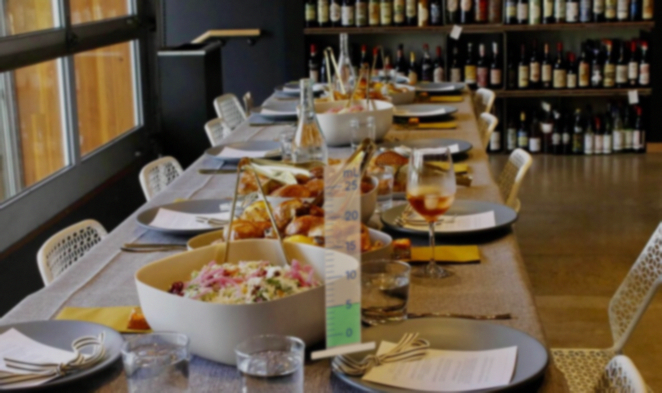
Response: value=5 unit=mL
